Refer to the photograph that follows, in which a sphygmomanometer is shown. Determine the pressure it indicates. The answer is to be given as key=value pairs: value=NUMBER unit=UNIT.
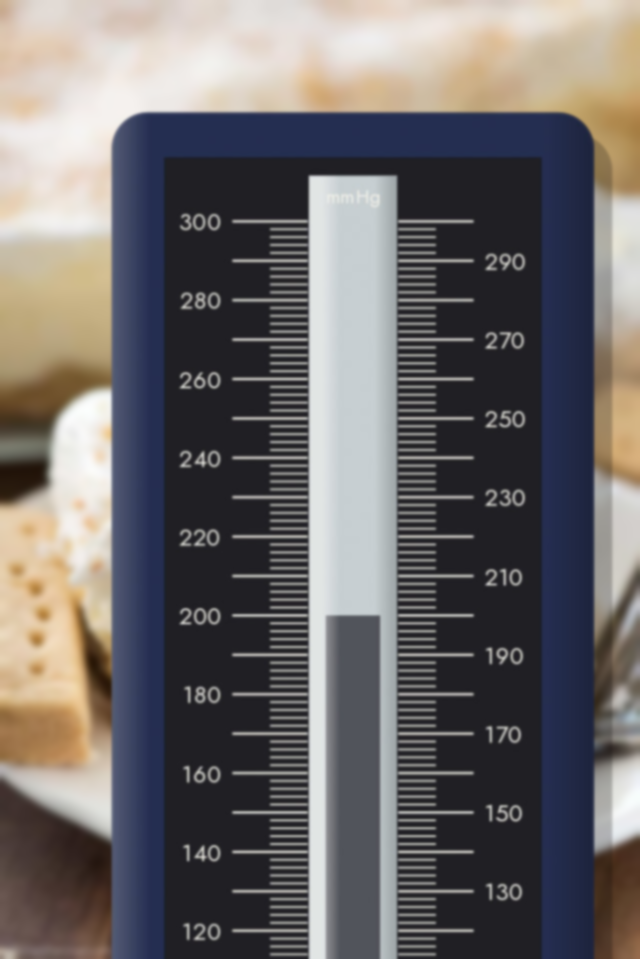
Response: value=200 unit=mmHg
